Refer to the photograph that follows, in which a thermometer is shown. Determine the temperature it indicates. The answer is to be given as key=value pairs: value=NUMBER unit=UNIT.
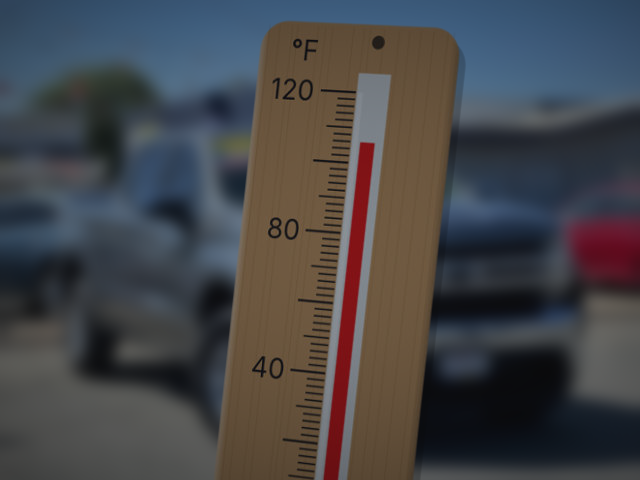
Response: value=106 unit=°F
